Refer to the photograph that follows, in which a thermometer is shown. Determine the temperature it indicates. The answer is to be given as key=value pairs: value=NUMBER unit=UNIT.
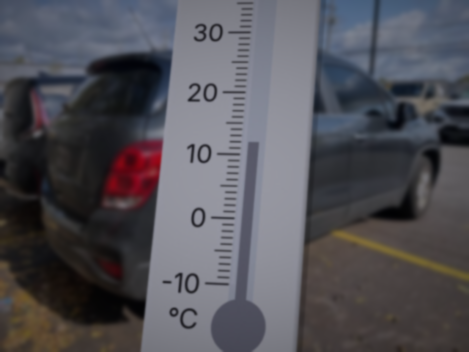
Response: value=12 unit=°C
